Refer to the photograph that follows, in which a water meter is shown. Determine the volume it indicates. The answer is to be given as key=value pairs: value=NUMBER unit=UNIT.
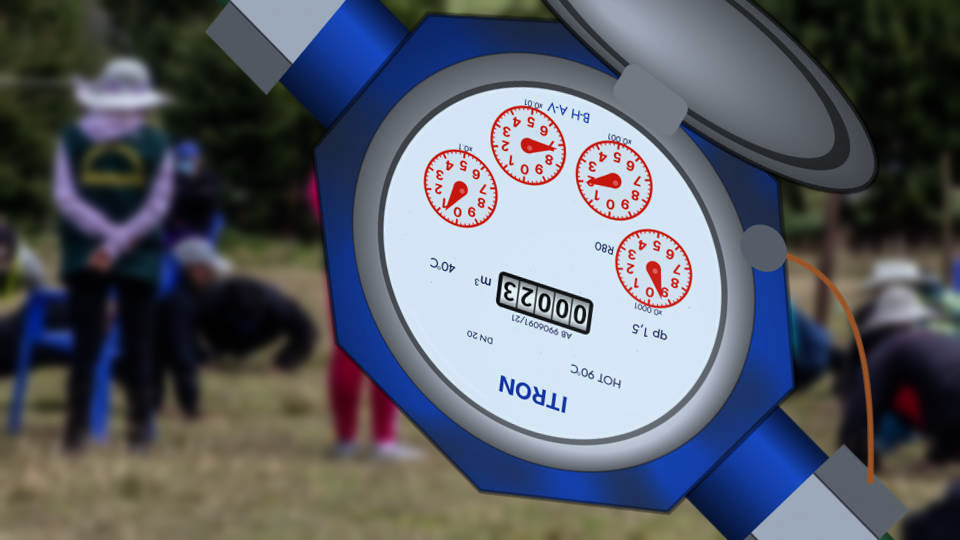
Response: value=23.0719 unit=m³
